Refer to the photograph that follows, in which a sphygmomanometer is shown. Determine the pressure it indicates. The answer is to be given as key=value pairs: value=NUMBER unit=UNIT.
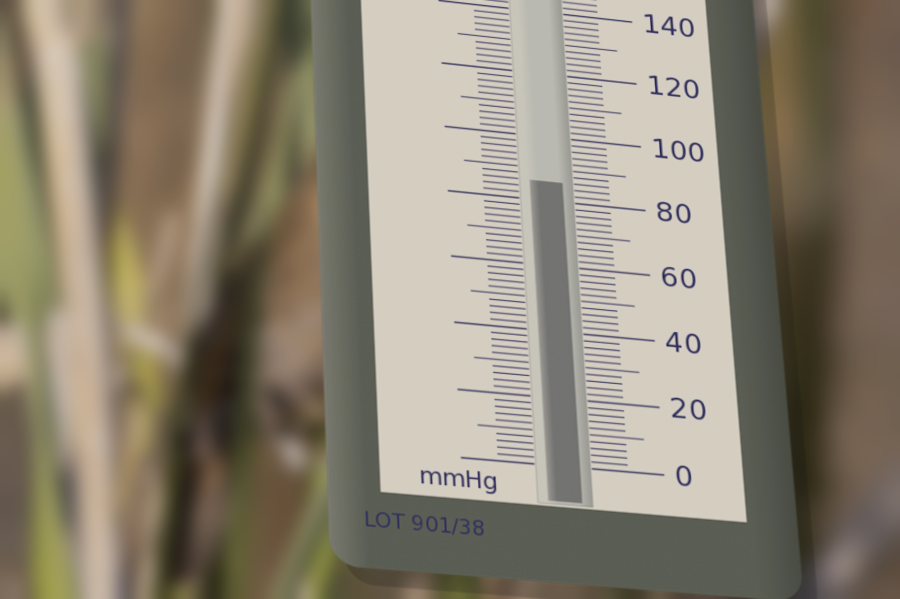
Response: value=86 unit=mmHg
